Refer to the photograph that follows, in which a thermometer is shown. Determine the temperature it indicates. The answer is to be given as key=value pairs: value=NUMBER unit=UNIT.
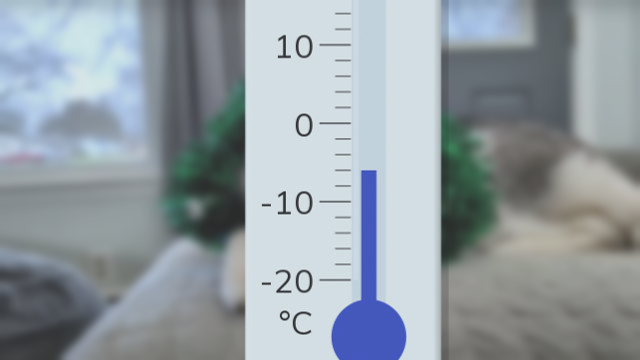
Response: value=-6 unit=°C
